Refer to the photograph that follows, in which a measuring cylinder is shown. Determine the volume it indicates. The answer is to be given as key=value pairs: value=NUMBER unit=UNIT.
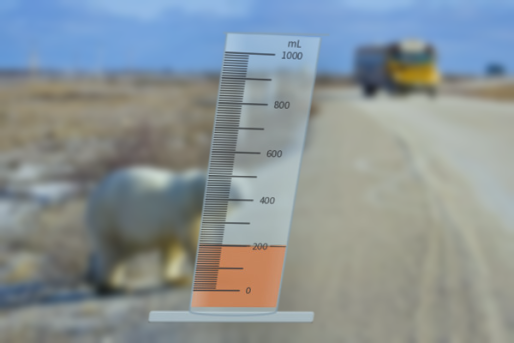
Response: value=200 unit=mL
